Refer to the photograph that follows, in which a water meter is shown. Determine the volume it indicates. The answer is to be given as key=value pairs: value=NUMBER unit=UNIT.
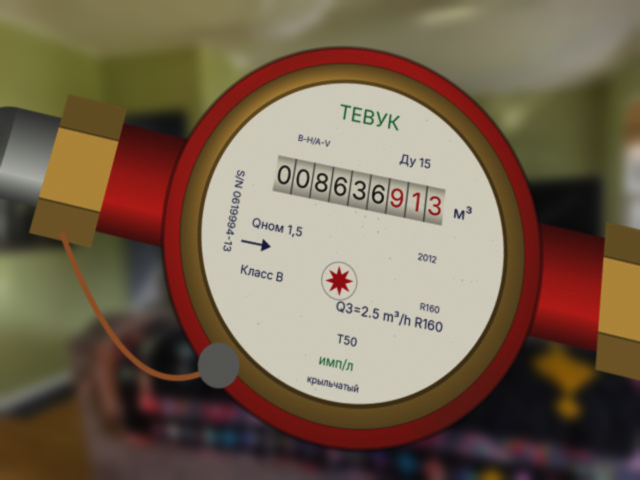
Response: value=8636.913 unit=m³
